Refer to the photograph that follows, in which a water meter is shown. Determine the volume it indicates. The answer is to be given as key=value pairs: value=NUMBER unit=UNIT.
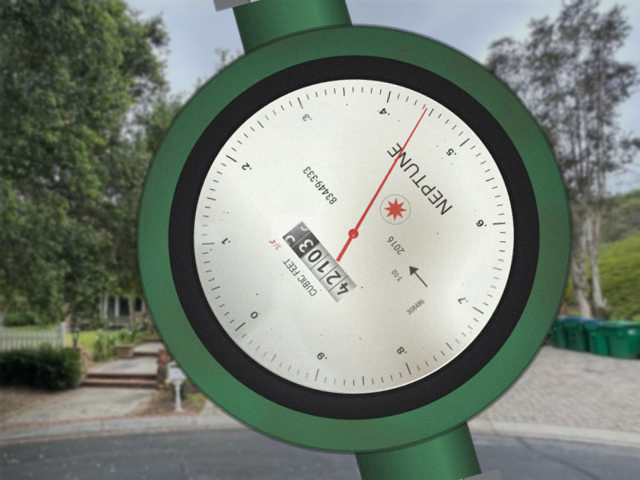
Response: value=421035.44 unit=ft³
